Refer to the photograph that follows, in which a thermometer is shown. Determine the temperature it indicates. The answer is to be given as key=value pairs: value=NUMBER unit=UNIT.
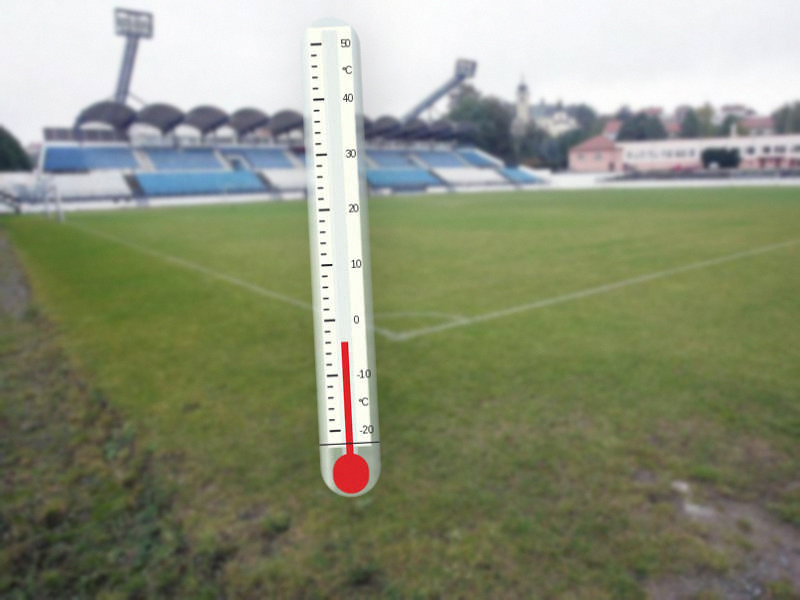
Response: value=-4 unit=°C
